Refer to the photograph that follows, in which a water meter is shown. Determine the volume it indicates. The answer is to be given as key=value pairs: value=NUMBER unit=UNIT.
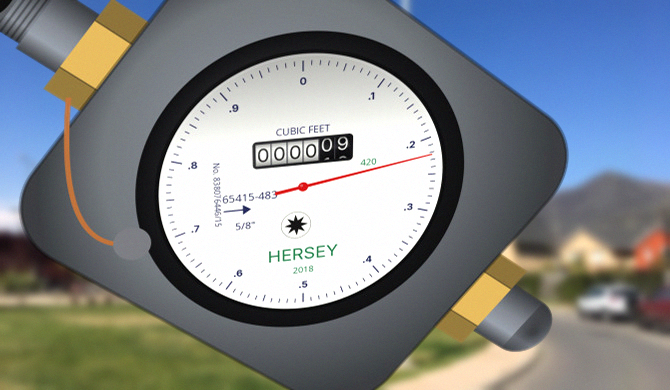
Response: value=9.22 unit=ft³
